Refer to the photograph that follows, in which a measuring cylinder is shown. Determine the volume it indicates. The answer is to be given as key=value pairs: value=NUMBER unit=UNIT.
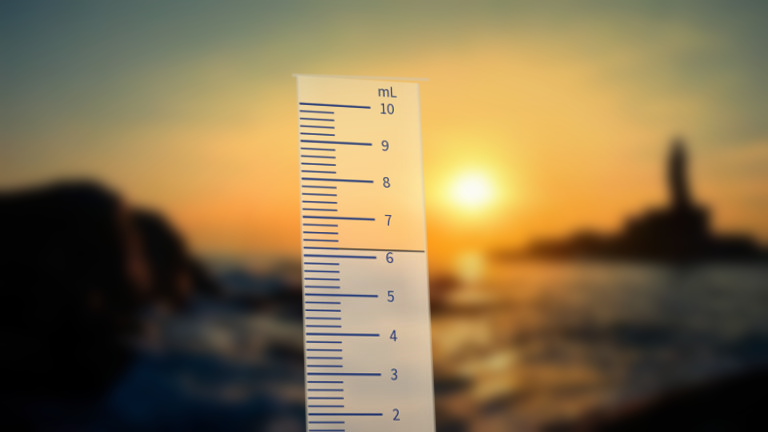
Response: value=6.2 unit=mL
